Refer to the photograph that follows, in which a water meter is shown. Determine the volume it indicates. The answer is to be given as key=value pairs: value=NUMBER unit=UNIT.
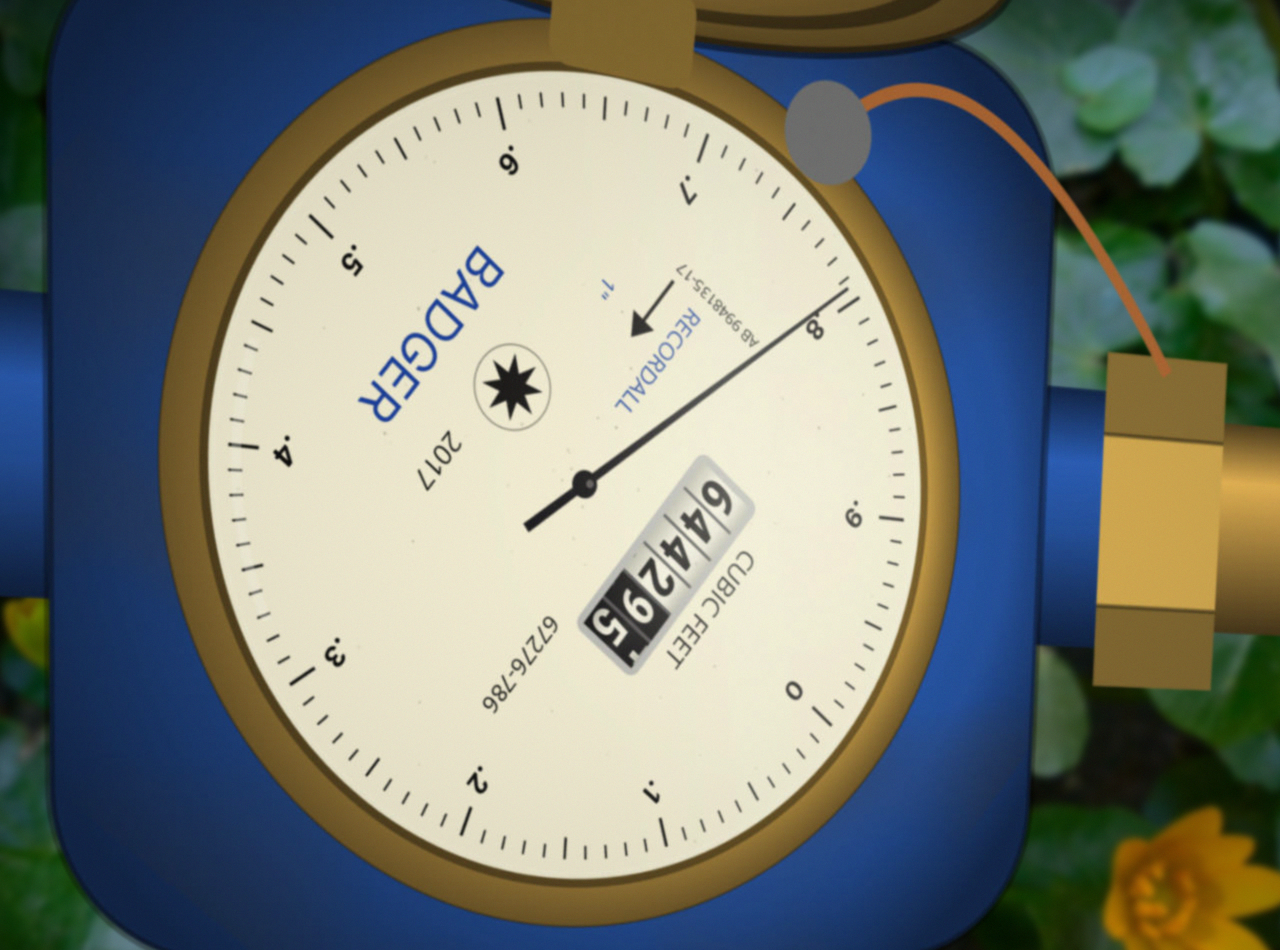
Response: value=644294.79 unit=ft³
